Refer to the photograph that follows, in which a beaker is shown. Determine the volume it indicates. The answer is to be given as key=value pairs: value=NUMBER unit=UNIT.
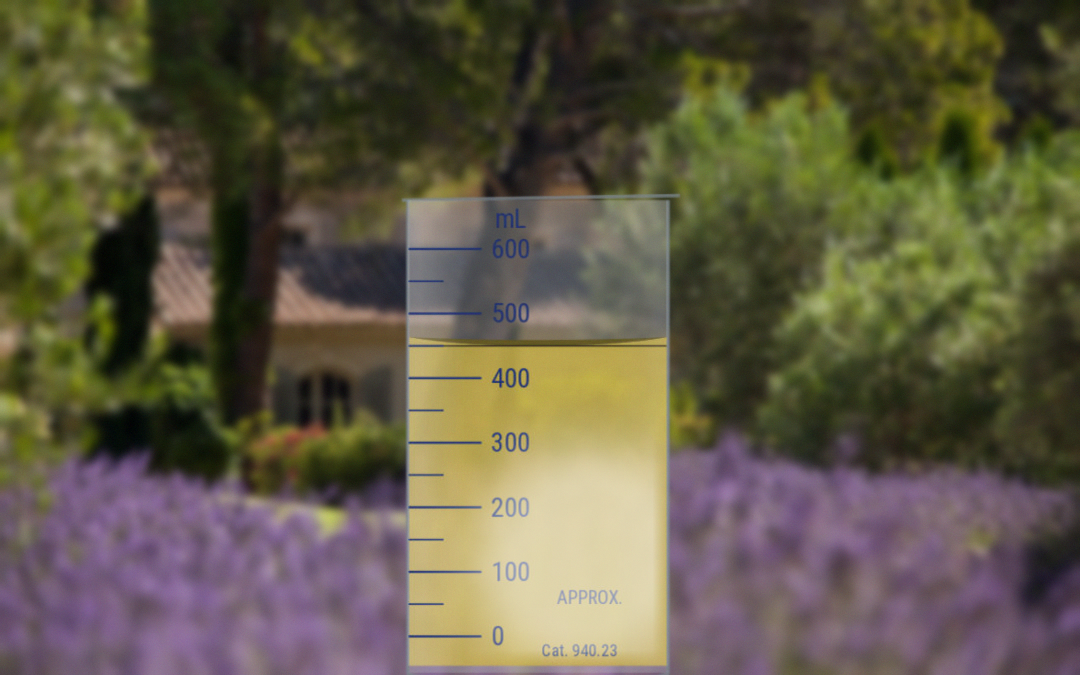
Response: value=450 unit=mL
